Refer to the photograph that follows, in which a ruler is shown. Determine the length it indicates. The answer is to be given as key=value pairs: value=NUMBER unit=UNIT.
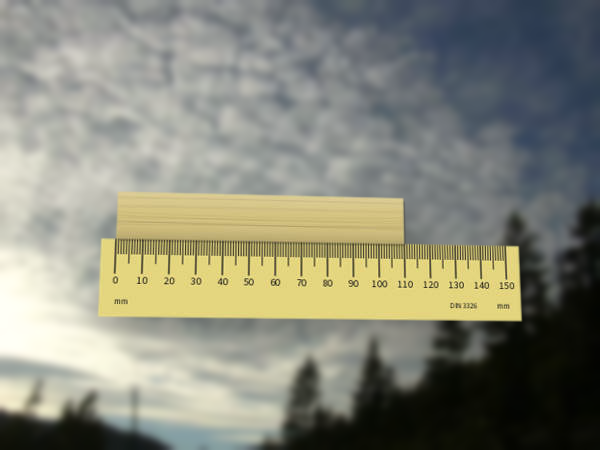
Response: value=110 unit=mm
